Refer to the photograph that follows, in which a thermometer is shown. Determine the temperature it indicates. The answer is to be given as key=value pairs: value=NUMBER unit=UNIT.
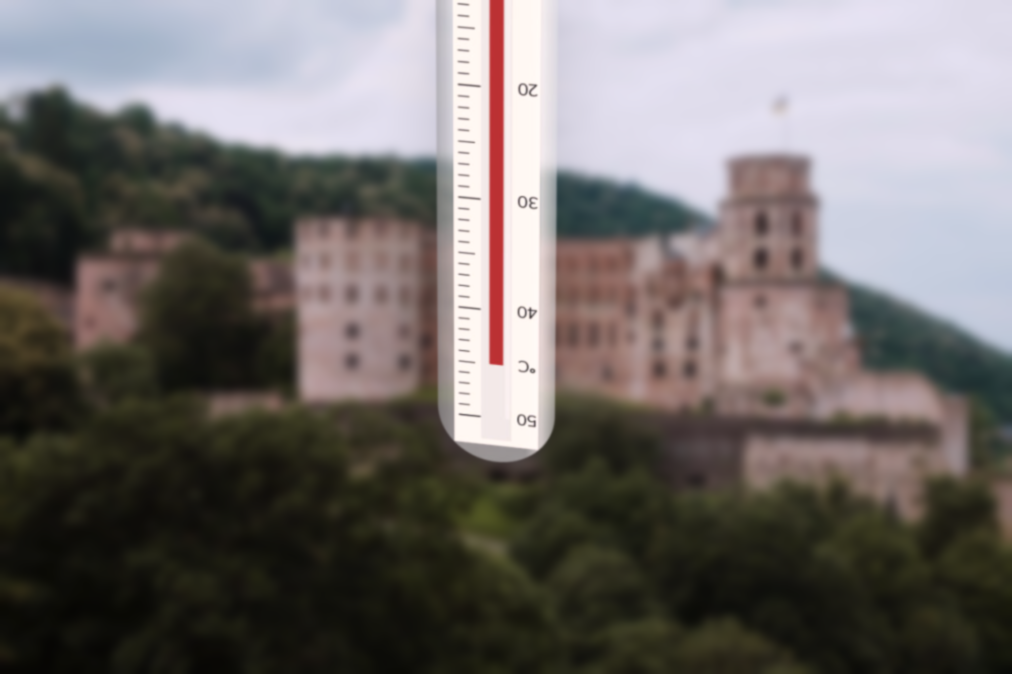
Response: value=45 unit=°C
